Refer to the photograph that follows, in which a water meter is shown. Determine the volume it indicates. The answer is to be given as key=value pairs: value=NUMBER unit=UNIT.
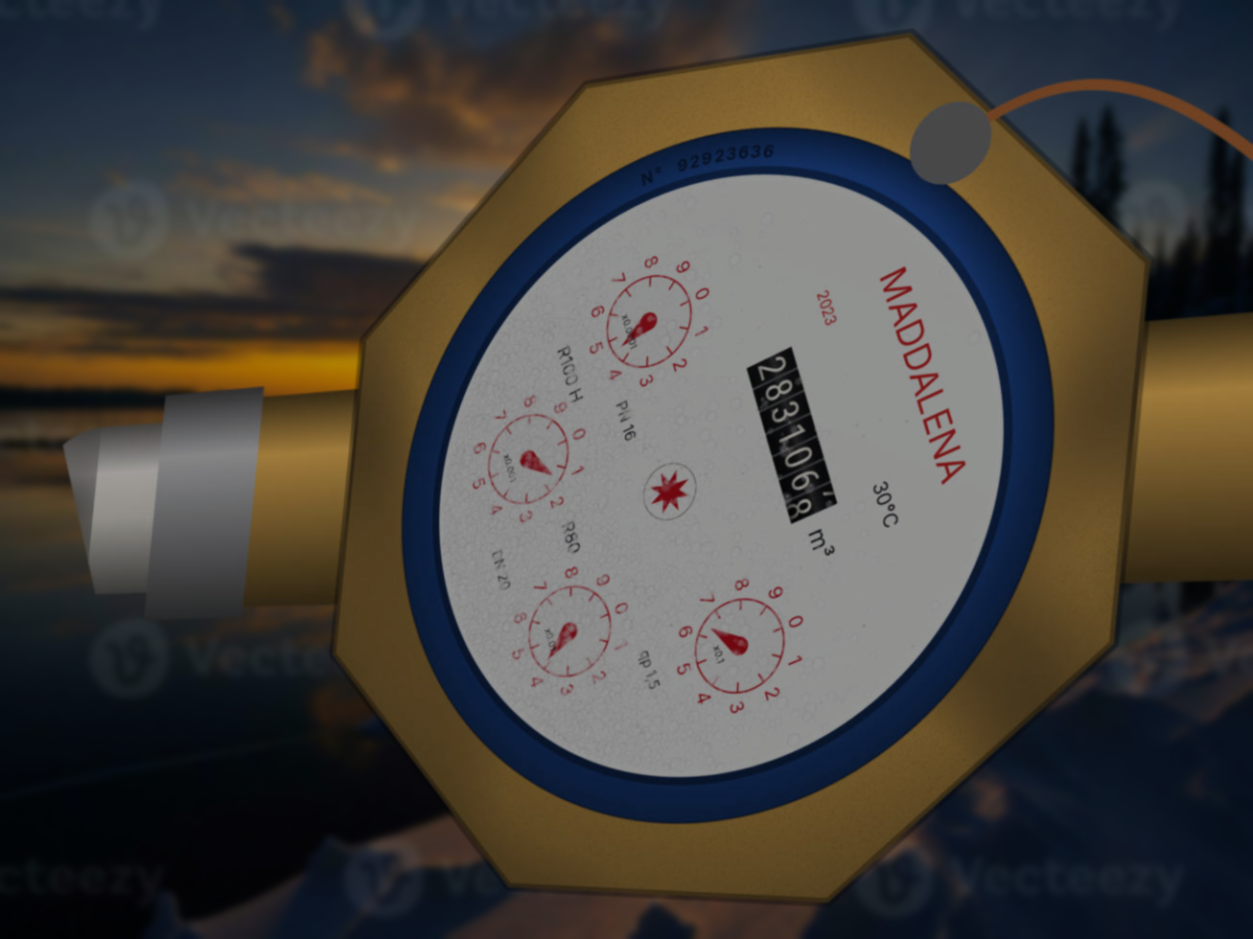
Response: value=2831067.6414 unit=m³
